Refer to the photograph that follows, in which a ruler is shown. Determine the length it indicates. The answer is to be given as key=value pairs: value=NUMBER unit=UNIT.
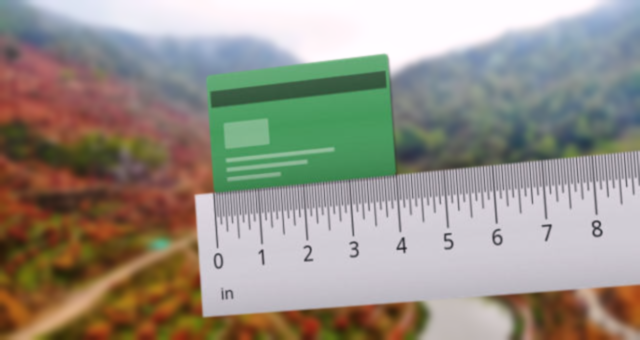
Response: value=4 unit=in
